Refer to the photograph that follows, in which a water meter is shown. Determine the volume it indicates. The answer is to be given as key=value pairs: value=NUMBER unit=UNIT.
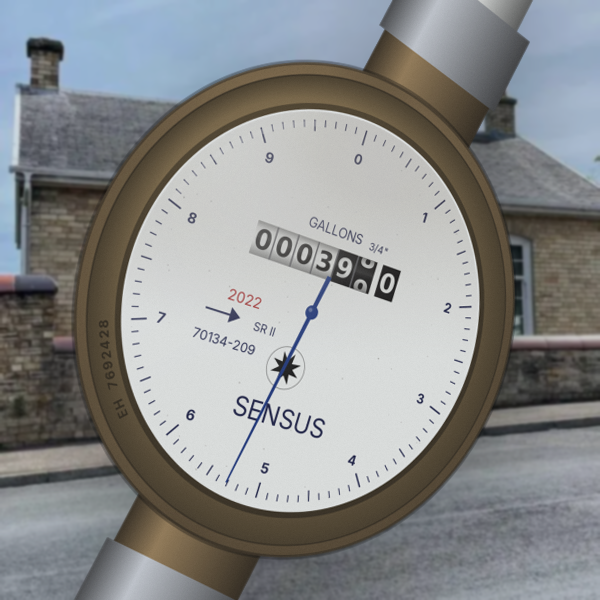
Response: value=3985.3 unit=gal
